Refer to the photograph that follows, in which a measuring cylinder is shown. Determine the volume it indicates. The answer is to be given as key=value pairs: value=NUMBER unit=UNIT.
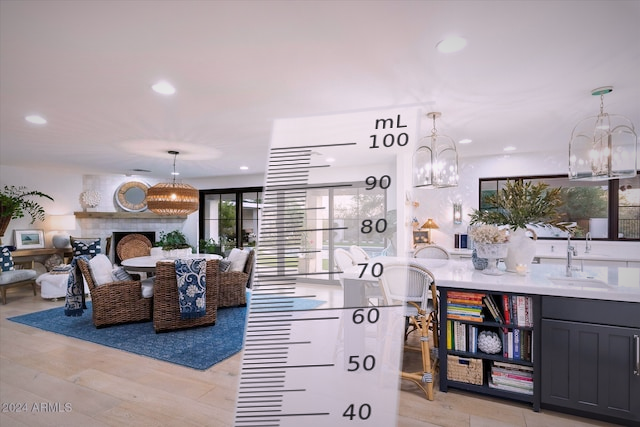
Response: value=62 unit=mL
